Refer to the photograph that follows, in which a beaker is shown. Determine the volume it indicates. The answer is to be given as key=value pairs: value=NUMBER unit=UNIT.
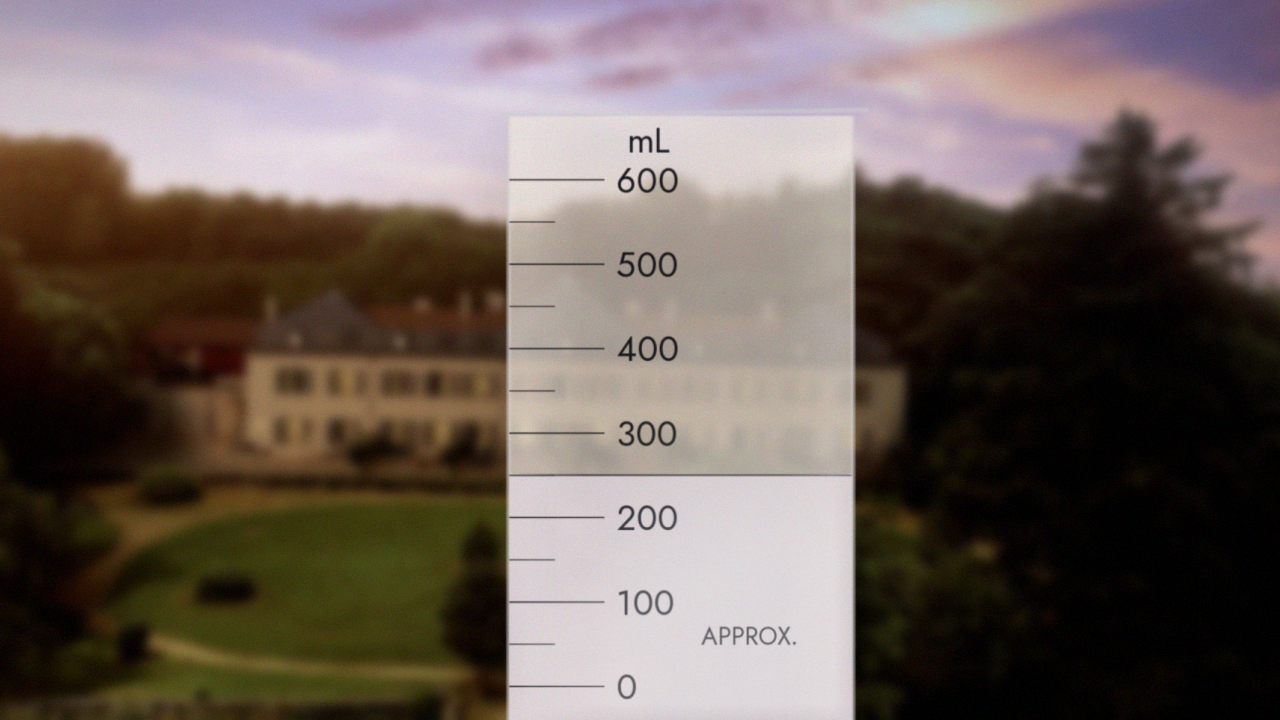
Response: value=250 unit=mL
